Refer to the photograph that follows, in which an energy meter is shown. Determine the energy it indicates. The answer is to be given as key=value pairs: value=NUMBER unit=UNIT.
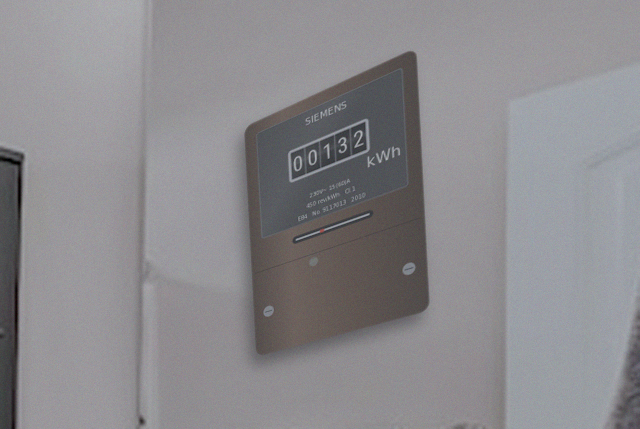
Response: value=132 unit=kWh
